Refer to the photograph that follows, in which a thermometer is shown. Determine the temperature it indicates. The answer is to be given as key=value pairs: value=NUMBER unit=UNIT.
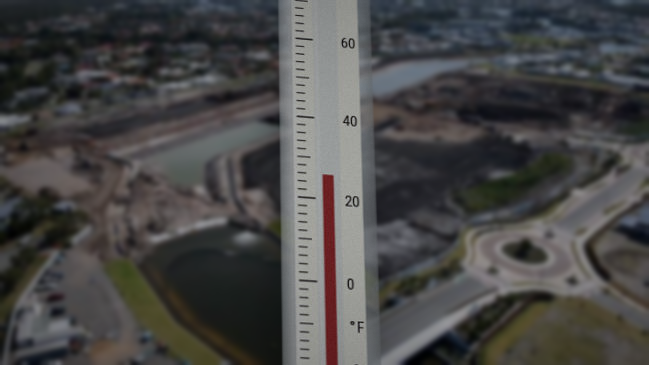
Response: value=26 unit=°F
